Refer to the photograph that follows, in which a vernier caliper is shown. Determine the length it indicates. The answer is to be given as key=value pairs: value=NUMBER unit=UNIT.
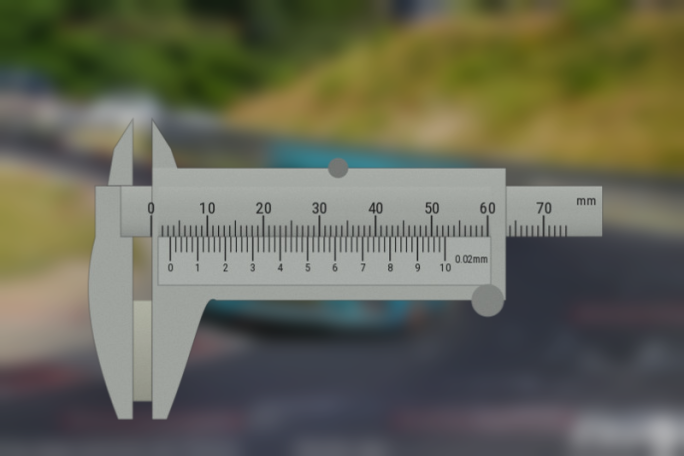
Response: value=3.4 unit=mm
